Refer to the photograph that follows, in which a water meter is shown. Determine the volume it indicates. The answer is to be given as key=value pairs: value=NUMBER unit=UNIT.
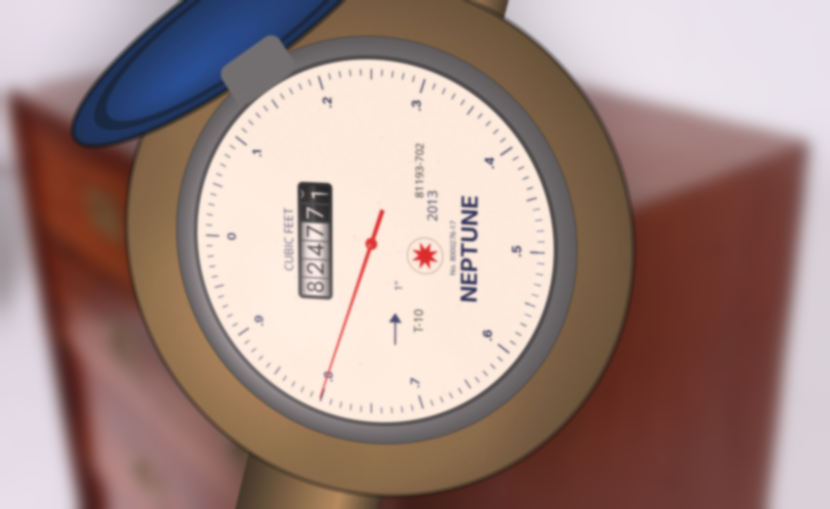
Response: value=824770.80 unit=ft³
